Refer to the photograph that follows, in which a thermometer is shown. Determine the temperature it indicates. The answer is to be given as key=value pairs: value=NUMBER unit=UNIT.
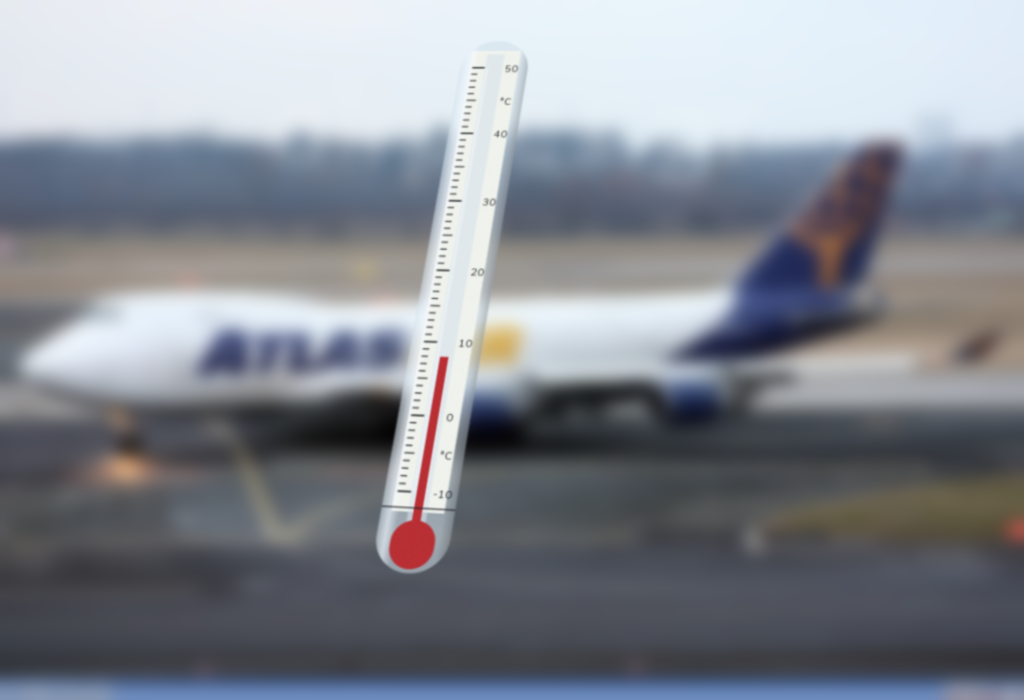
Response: value=8 unit=°C
